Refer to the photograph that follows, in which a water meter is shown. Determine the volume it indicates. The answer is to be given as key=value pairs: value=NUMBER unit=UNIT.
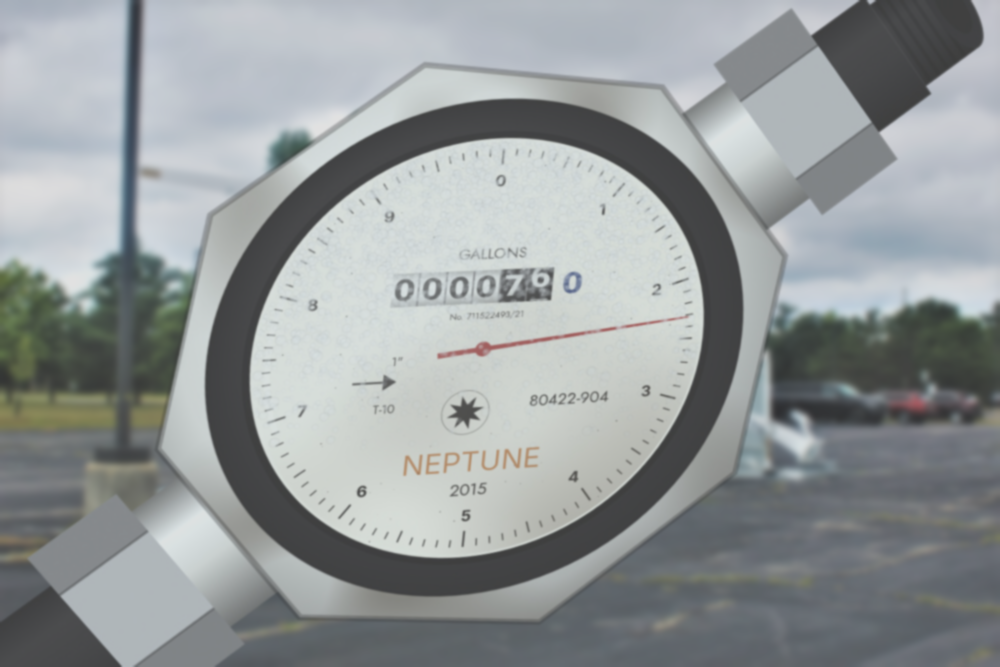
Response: value=762.3 unit=gal
